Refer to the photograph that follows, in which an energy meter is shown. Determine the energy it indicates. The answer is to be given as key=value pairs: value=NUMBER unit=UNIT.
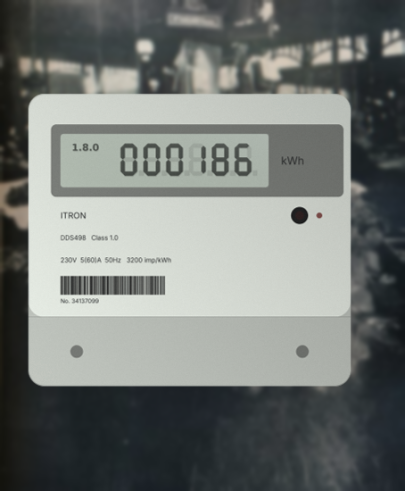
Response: value=186 unit=kWh
